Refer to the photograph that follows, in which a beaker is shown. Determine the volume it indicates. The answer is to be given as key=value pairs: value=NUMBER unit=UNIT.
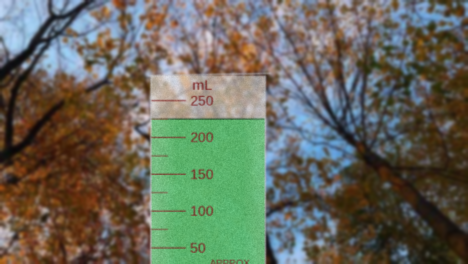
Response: value=225 unit=mL
